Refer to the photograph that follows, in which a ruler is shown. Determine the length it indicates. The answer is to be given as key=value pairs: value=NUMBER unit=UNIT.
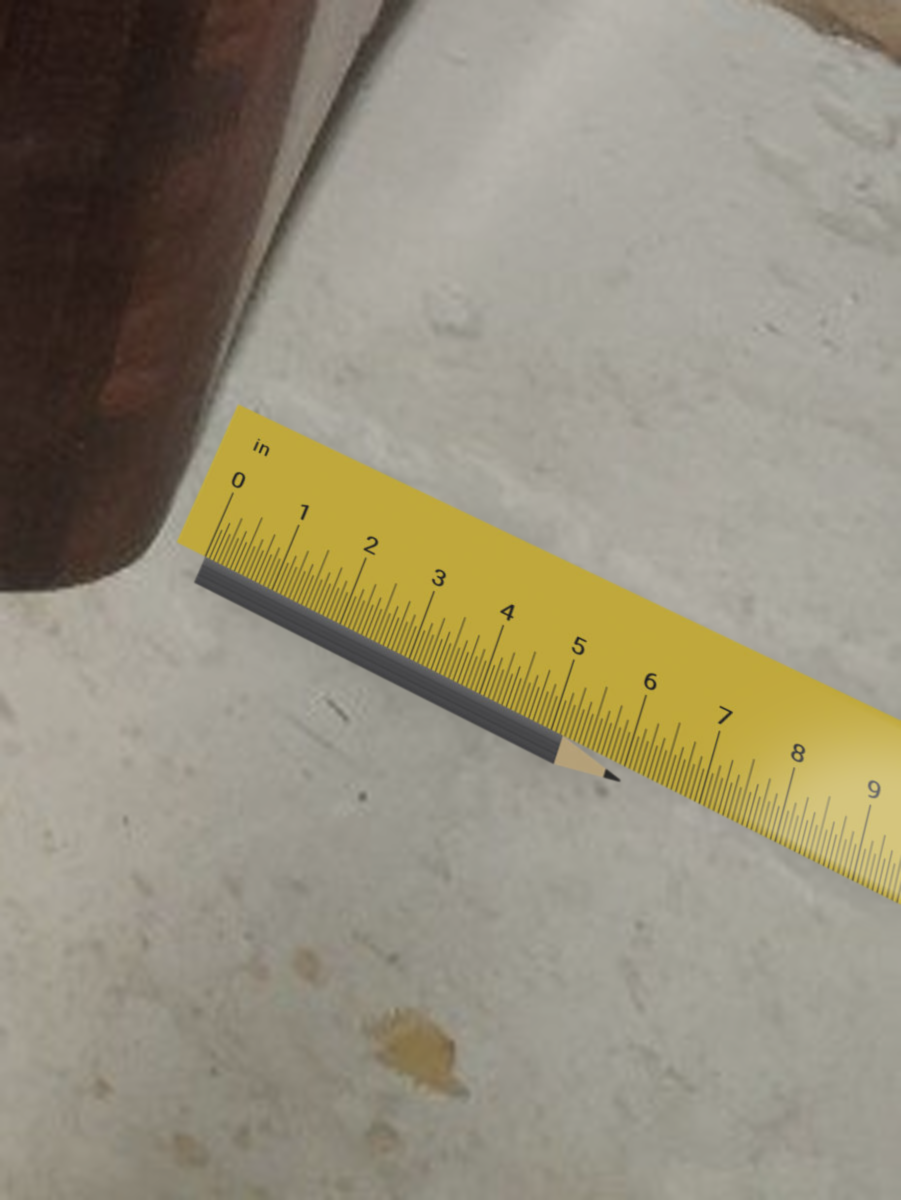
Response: value=6 unit=in
